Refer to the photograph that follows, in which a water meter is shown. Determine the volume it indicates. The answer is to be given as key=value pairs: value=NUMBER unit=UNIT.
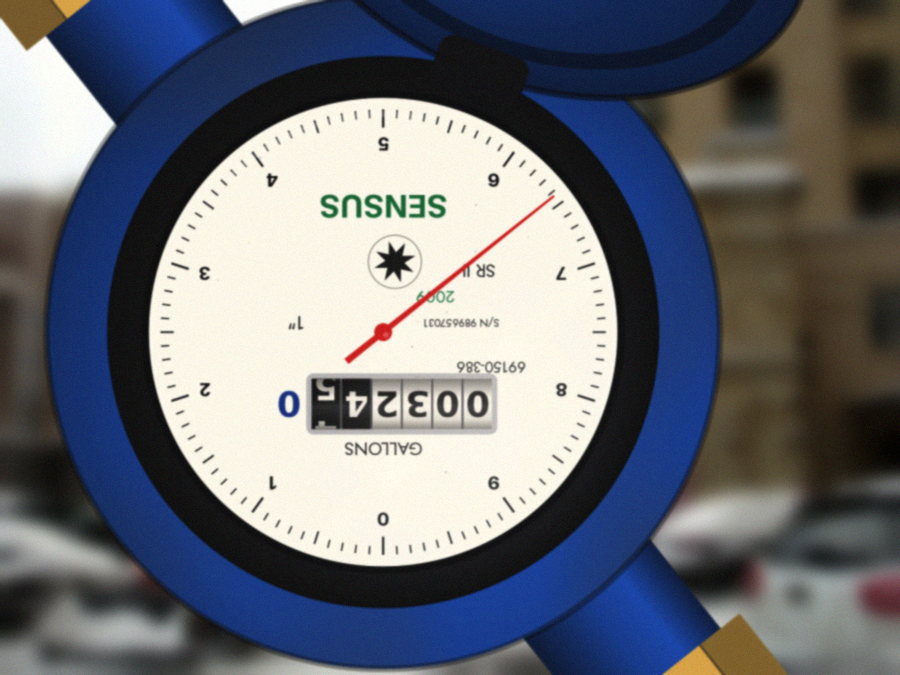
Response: value=32446.4 unit=gal
